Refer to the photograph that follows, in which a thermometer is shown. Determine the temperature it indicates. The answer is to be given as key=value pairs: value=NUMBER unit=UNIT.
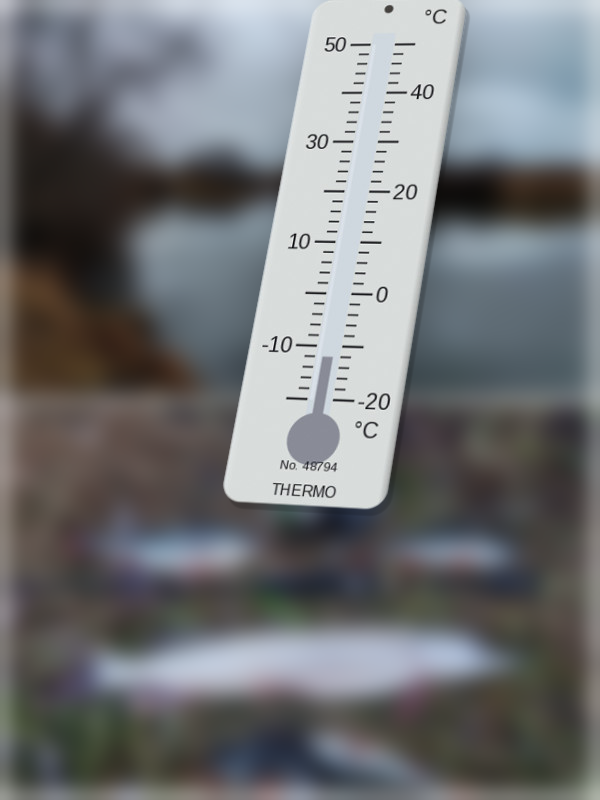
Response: value=-12 unit=°C
